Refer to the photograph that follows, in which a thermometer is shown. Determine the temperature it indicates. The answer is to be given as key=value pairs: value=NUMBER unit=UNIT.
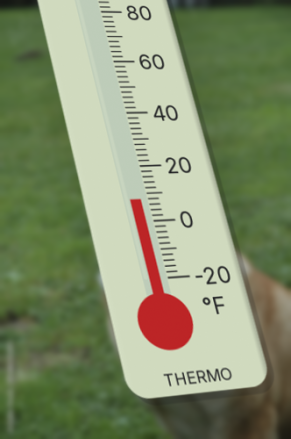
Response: value=8 unit=°F
